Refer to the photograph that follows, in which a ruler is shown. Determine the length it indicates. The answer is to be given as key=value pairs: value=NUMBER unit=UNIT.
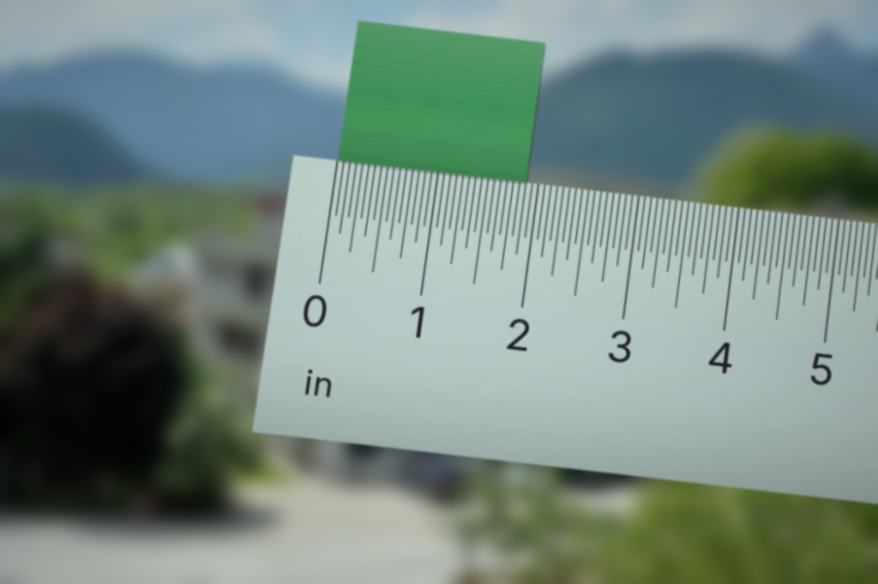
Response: value=1.875 unit=in
